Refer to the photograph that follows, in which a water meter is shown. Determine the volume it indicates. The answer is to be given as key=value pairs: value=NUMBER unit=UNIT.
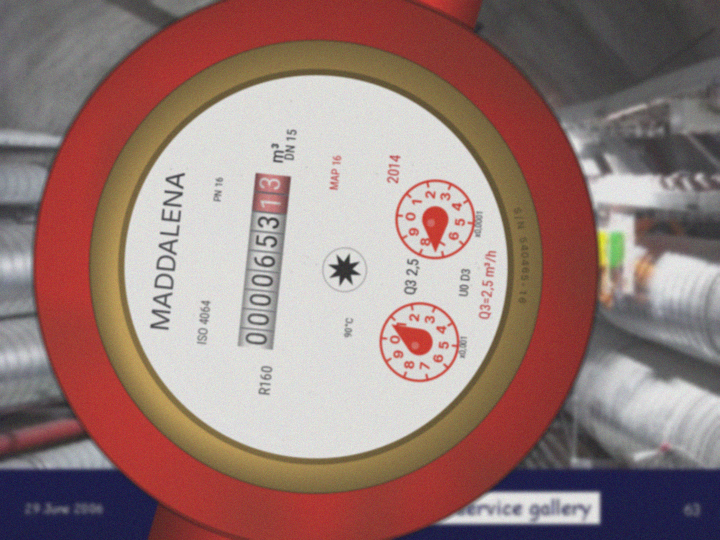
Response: value=653.1307 unit=m³
